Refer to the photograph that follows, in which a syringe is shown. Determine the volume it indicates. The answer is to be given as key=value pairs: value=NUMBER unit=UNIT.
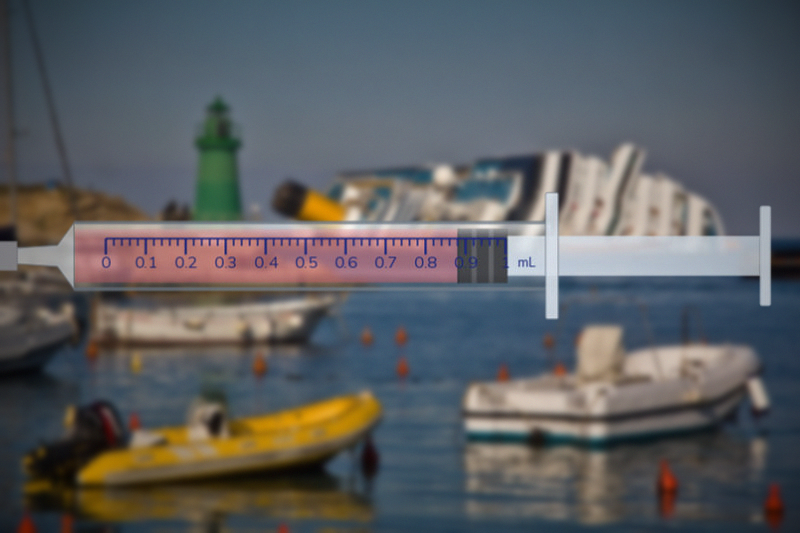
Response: value=0.88 unit=mL
